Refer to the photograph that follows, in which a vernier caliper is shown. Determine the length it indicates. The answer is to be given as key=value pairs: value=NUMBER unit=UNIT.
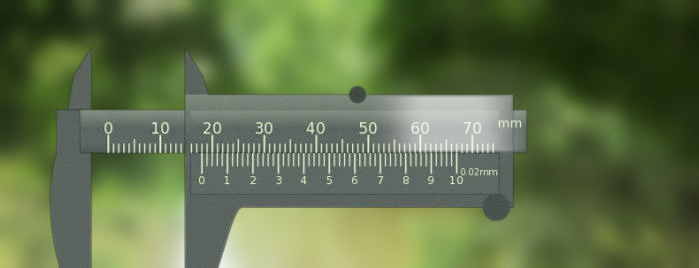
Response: value=18.0 unit=mm
